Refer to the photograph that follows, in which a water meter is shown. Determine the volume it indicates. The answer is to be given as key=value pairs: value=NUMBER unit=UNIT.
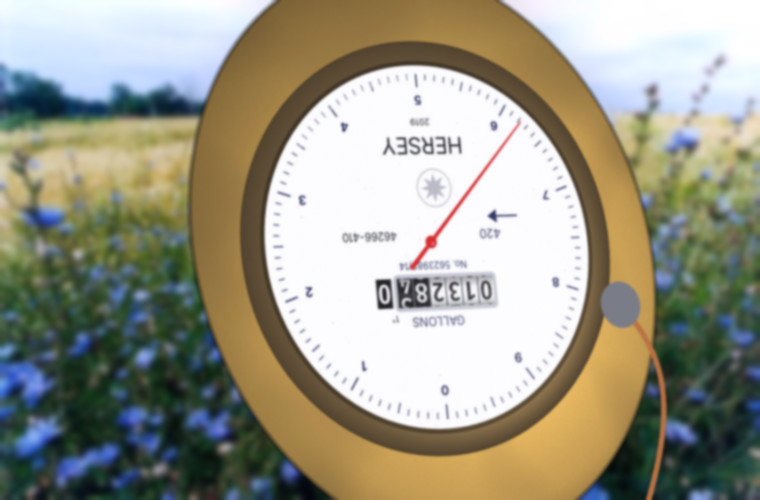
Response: value=132836.2 unit=gal
